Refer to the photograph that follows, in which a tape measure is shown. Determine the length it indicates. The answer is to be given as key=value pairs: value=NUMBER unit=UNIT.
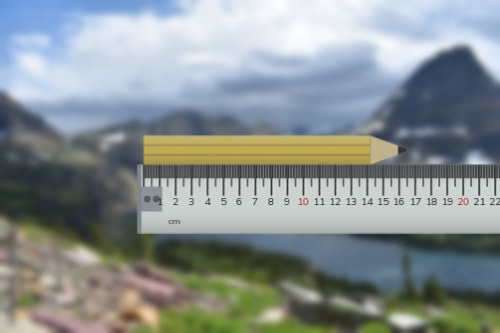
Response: value=16.5 unit=cm
